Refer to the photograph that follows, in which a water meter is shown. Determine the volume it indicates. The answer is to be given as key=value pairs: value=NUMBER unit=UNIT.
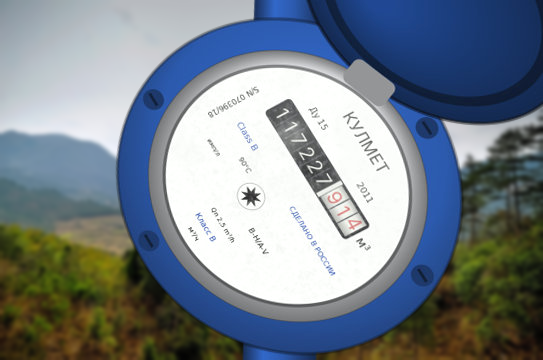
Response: value=117227.914 unit=m³
